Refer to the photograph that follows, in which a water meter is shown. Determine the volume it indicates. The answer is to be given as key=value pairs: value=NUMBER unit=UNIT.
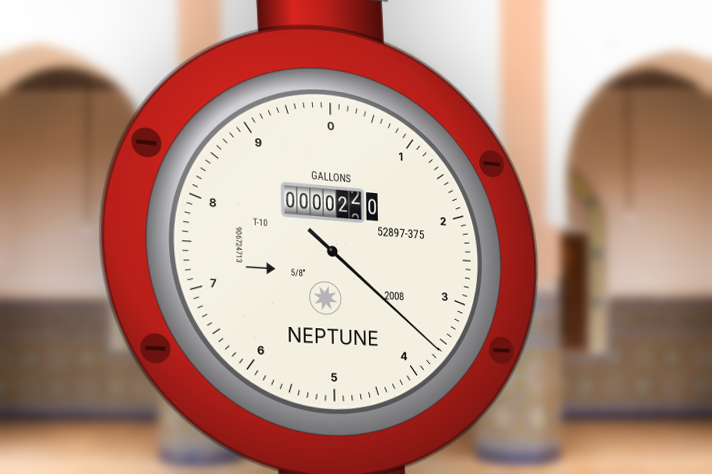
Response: value=223.6 unit=gal
